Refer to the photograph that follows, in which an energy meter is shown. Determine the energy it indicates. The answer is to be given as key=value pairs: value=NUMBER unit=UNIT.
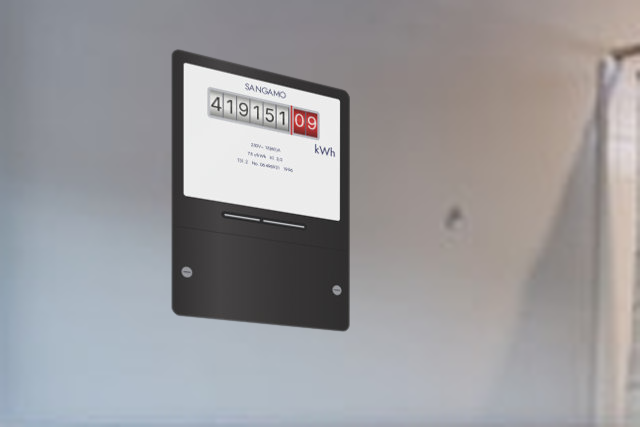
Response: value=419151.09 unit=kWh
